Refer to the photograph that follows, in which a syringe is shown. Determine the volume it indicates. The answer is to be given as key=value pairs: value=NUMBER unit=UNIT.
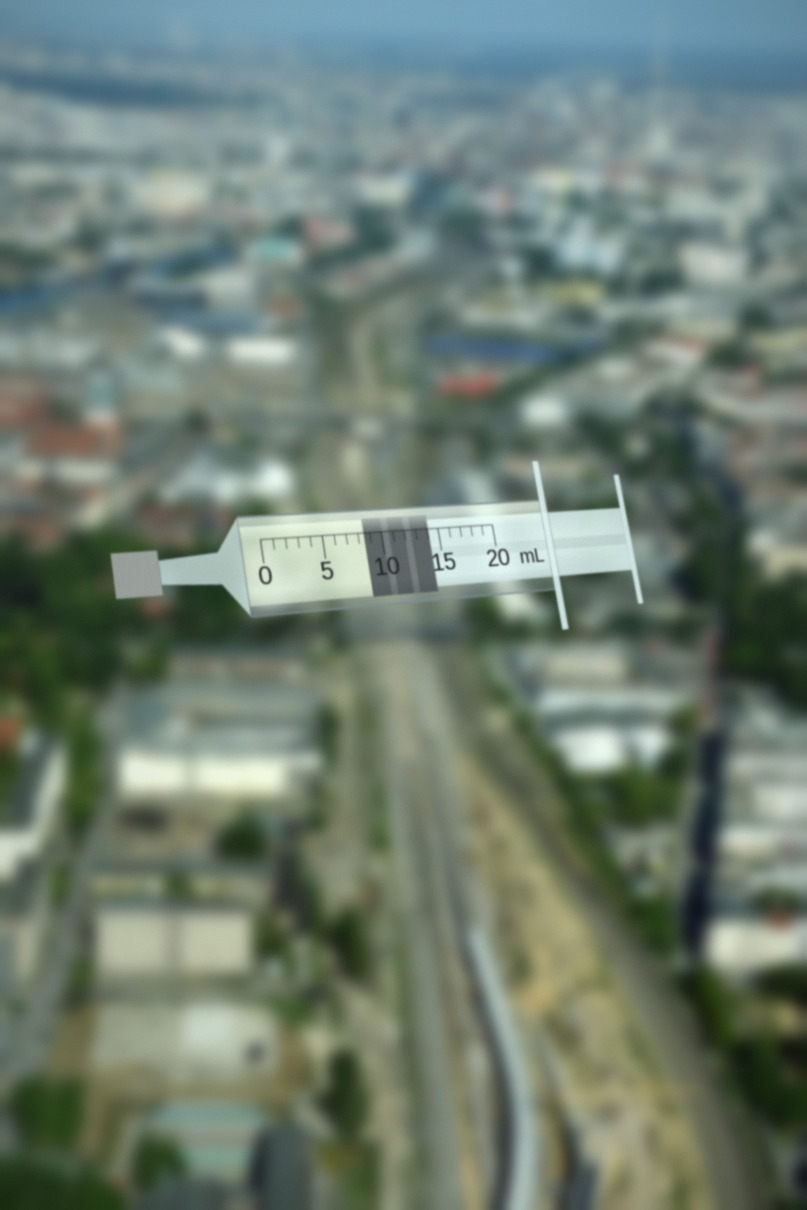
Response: value=8.5 unit=mL
